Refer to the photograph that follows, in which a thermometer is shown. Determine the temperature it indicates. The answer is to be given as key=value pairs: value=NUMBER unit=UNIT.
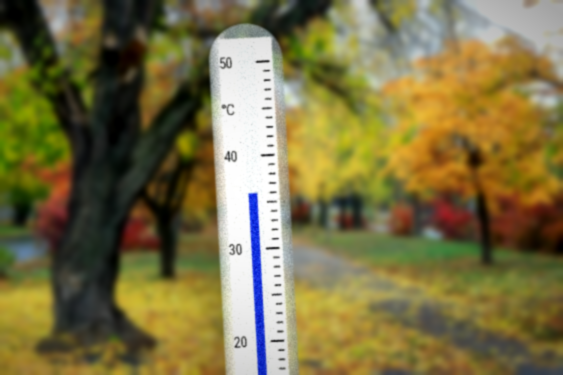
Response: value=36 unit=°C
